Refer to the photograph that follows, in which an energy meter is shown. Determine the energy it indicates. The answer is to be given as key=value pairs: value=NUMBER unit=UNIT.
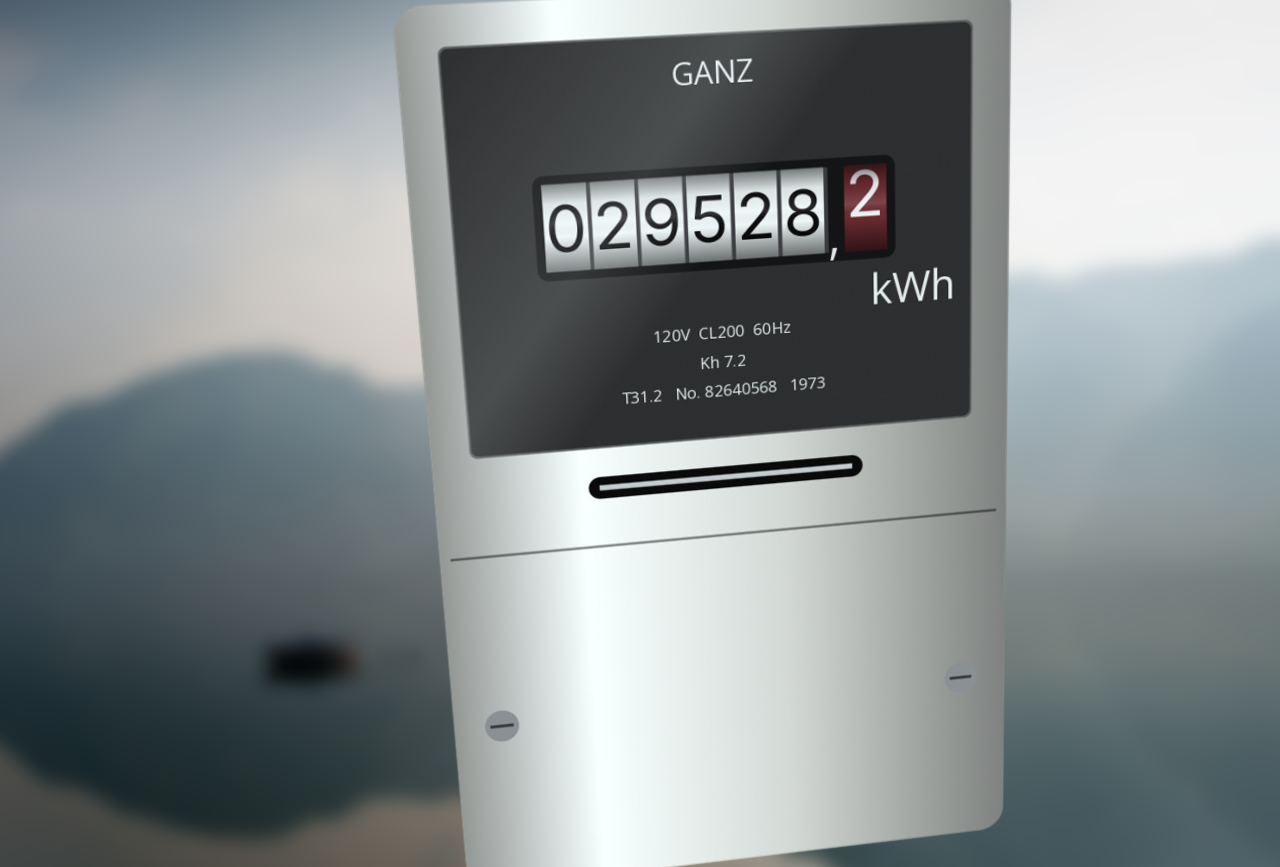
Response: value=29528.2 unit=kWh
